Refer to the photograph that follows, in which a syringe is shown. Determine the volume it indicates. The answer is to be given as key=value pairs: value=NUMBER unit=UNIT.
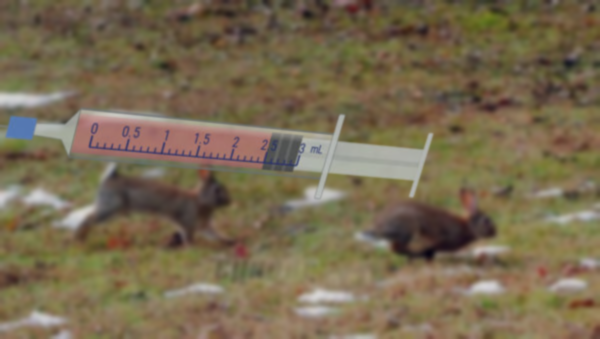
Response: value=2.5 unit=mL
